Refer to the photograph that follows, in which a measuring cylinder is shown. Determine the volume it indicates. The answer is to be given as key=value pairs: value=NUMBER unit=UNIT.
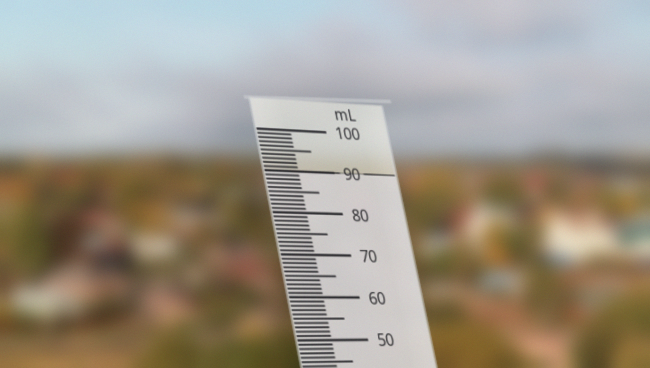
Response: value=90 unit=mL
